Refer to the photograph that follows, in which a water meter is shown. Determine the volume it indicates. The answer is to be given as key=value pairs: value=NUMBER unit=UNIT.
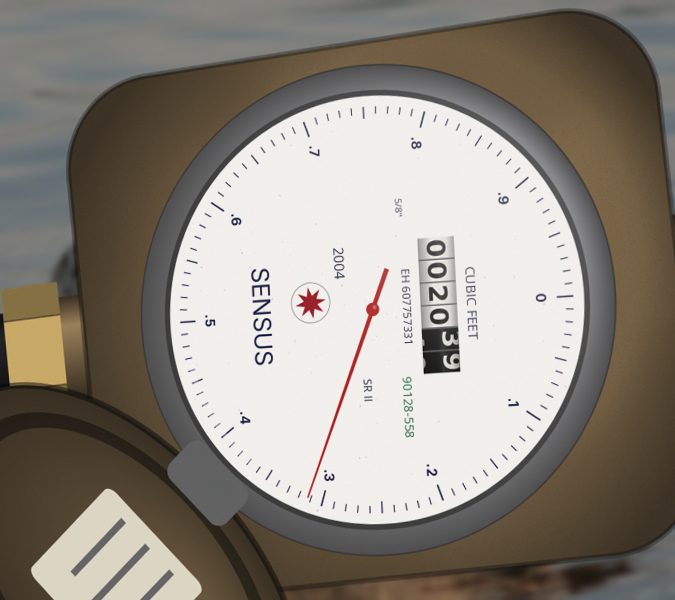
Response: value=2039.31 unit=ft³
